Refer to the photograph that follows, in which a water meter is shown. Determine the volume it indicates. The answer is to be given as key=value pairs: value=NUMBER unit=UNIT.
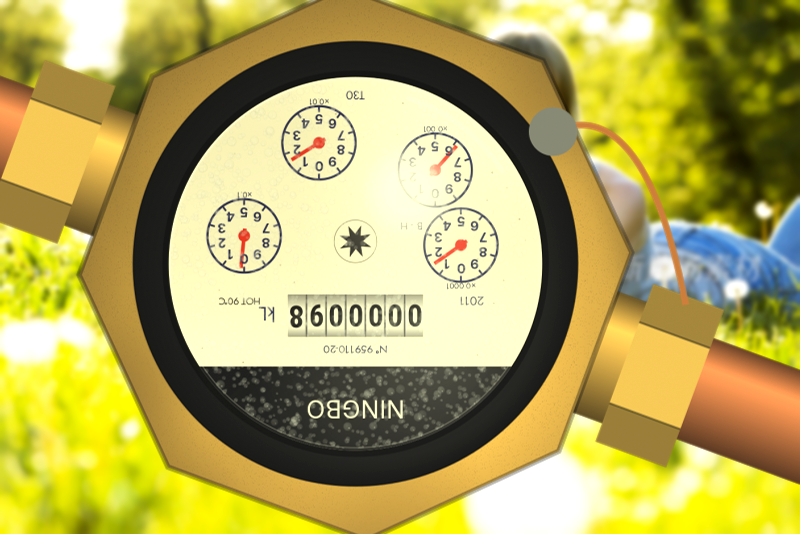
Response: value=98.0161 unit=kL
